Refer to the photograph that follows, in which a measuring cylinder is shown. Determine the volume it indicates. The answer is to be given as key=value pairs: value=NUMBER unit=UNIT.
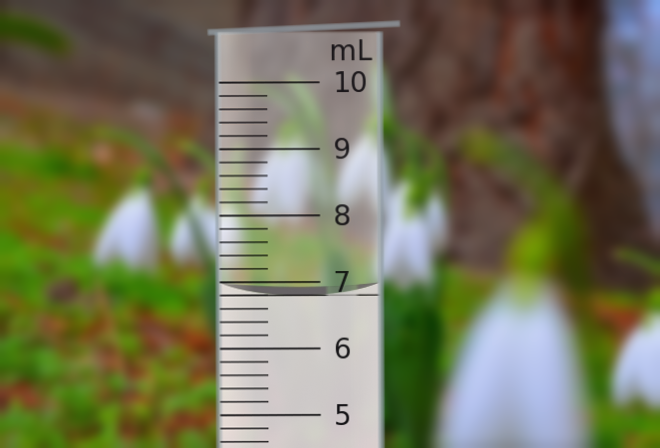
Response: value=6.8 unit=mL
